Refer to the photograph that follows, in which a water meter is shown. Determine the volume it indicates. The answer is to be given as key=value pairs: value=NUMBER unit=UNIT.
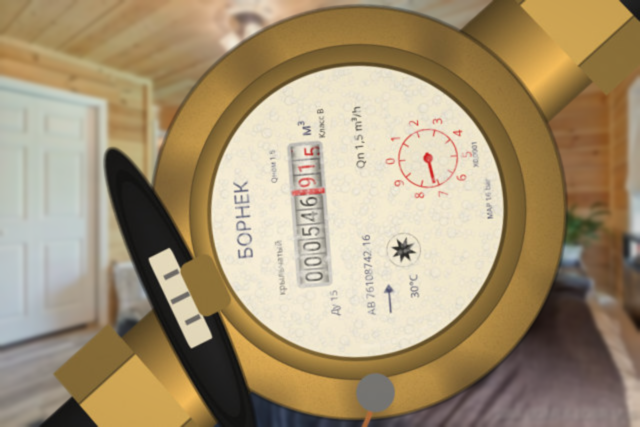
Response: value=546.9147 unit=m³
